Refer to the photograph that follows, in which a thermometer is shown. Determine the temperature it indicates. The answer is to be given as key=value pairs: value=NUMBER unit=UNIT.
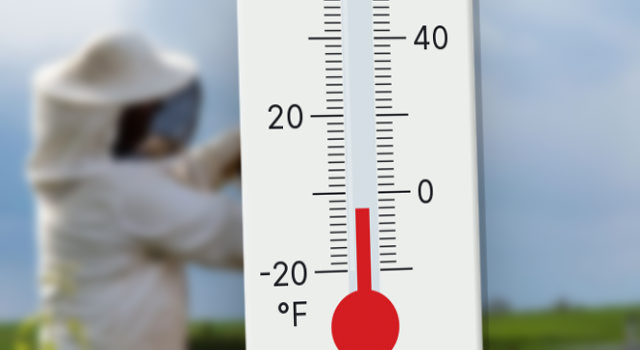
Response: value=-4 unit=°F
